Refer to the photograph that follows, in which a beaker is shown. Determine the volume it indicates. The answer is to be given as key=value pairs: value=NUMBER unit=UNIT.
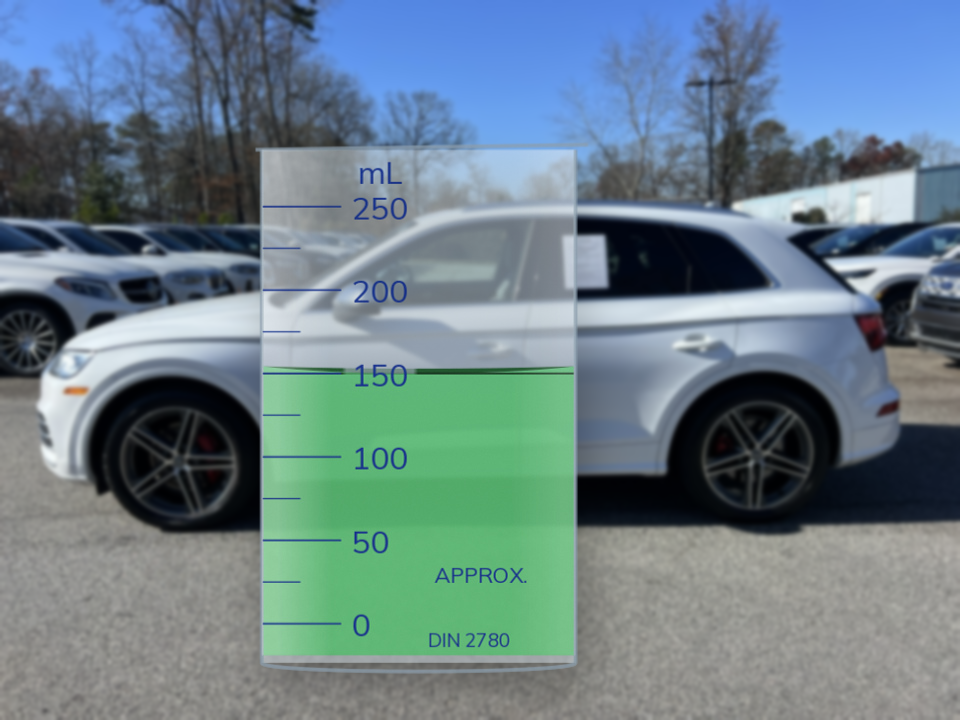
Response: value=150 unit=mL
